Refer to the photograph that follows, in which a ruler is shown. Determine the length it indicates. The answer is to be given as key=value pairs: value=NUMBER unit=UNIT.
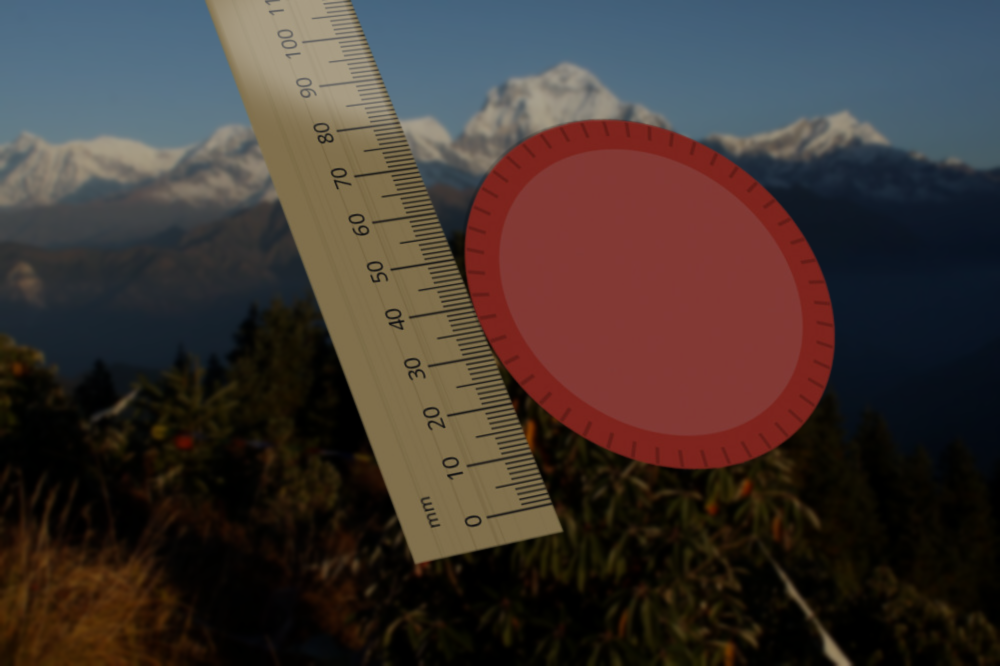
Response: value=75 unit=mm
